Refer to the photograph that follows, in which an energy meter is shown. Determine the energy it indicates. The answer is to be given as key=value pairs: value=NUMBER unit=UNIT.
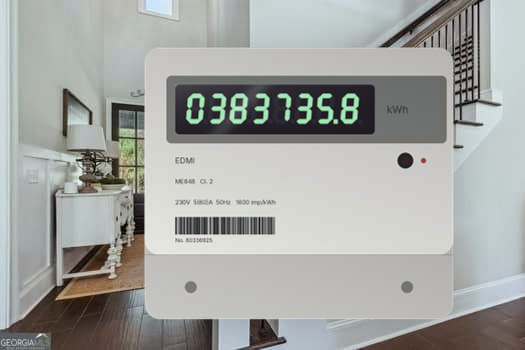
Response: value=383735.8 unit=kWh
